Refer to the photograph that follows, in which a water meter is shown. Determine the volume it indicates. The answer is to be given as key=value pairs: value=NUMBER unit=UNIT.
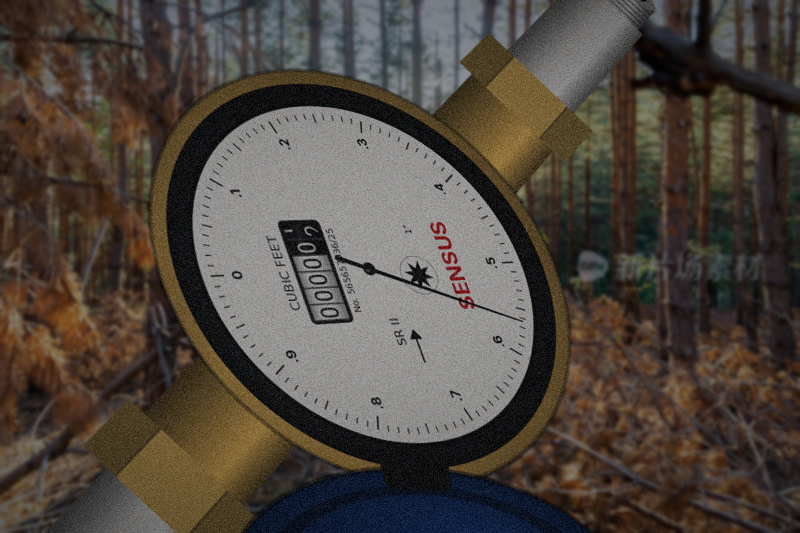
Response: value=1.56 unit=ft³
